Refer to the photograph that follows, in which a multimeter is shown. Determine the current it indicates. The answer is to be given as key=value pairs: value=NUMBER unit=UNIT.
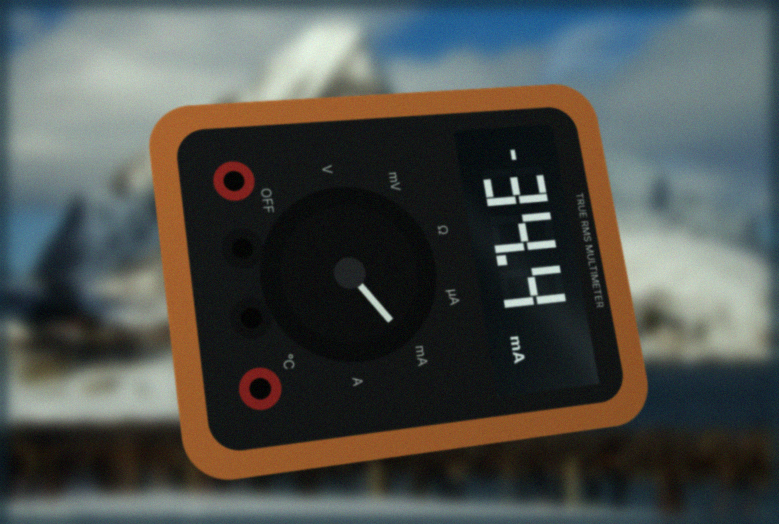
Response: value=-34.4 unit=mA
